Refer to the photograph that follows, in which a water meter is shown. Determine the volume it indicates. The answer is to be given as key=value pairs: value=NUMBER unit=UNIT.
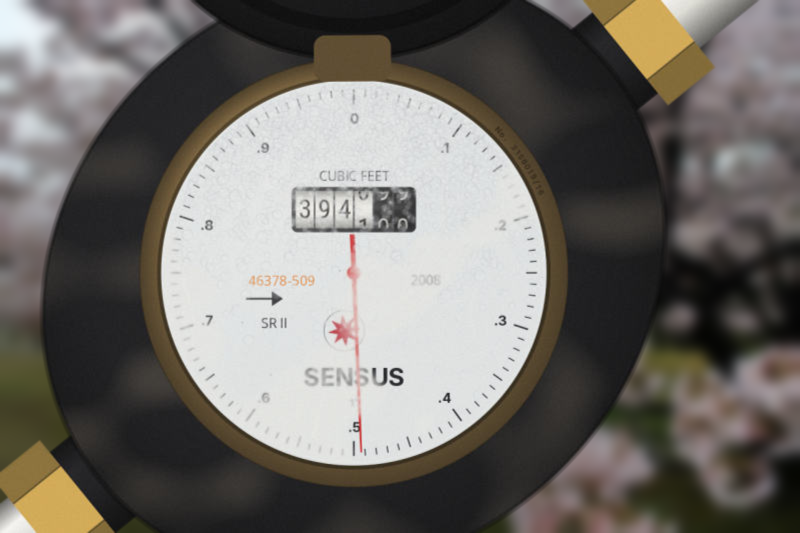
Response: value=394099.49 unit=ft³
